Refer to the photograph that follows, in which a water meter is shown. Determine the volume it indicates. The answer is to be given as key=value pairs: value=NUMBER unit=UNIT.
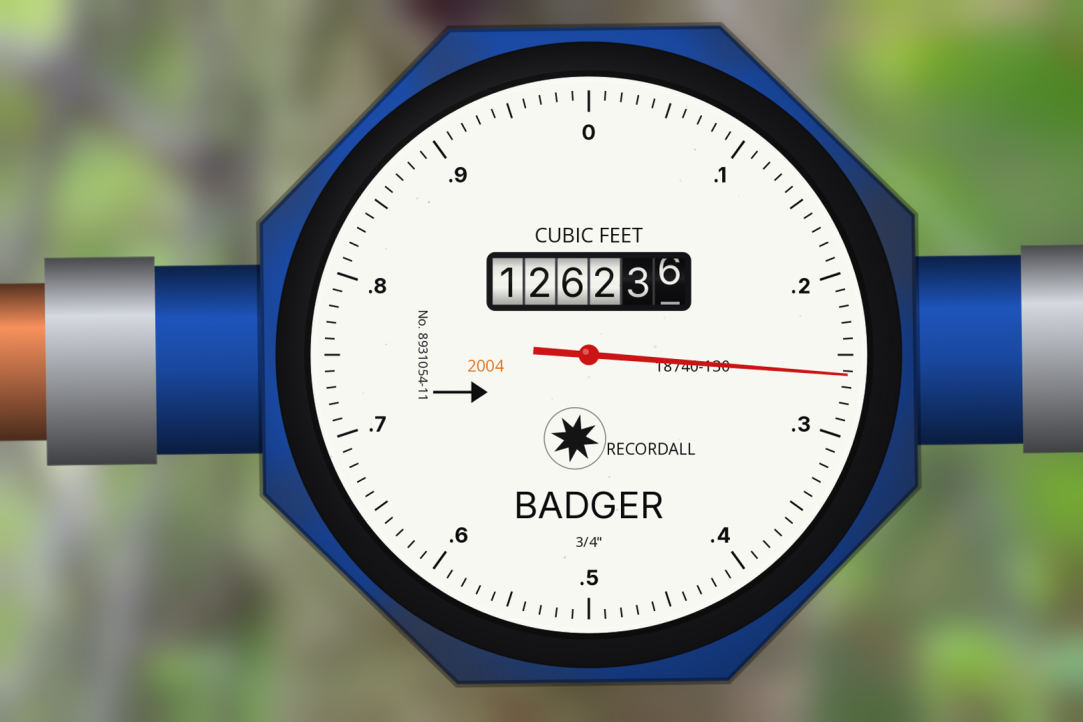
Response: value=126236.26 unit=ft³
